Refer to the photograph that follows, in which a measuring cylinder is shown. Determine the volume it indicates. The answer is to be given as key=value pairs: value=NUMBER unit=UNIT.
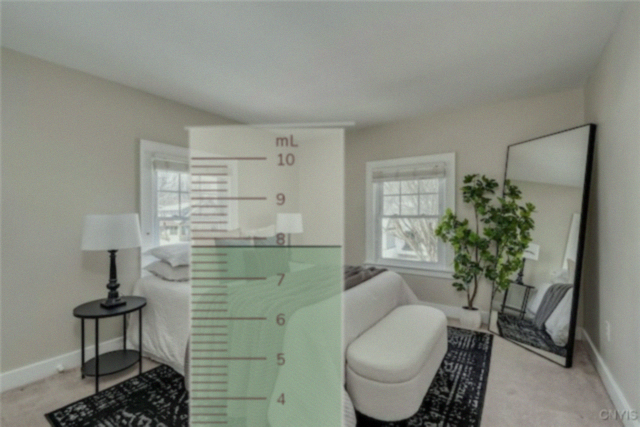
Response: value=7.8 unit=mL
